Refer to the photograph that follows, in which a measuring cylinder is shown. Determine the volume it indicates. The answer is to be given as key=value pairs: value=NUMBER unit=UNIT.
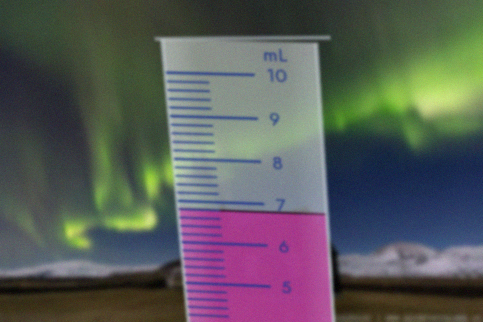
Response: value=6.8 unit=mL
